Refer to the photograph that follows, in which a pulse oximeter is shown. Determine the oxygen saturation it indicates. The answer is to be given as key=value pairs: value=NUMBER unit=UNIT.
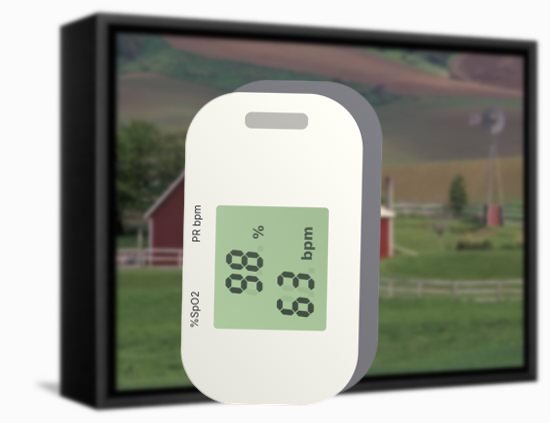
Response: value=98 unit=%
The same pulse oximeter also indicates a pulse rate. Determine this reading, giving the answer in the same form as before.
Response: value=63 unit=bpm
